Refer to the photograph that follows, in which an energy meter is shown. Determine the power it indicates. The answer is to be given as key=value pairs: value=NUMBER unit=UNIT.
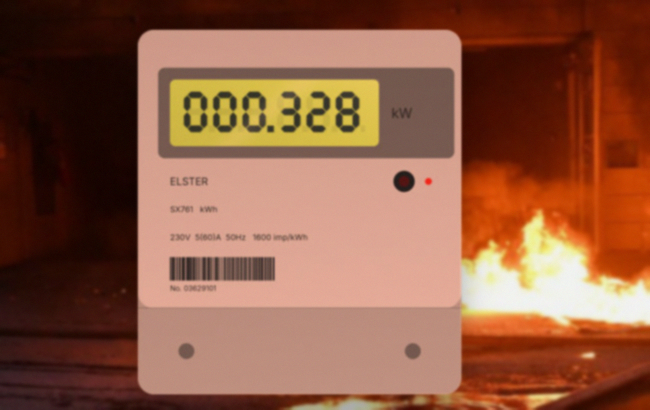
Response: value=0.328 unit=kW
